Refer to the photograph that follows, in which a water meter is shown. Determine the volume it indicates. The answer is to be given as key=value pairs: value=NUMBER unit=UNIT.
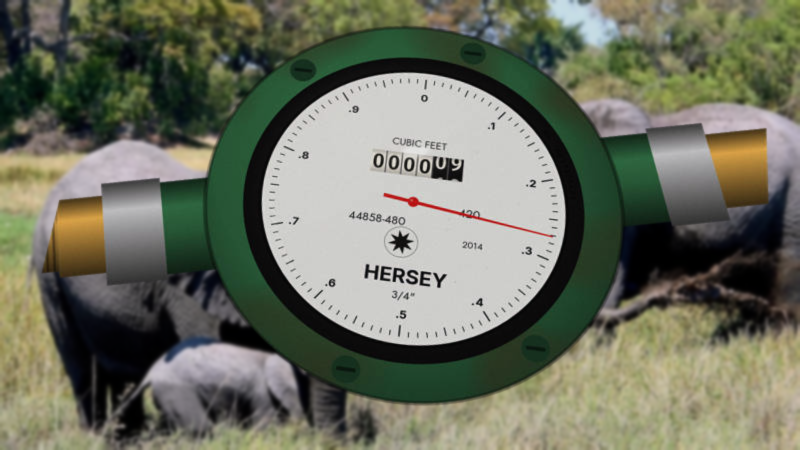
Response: value=9.27 unit=ft³
